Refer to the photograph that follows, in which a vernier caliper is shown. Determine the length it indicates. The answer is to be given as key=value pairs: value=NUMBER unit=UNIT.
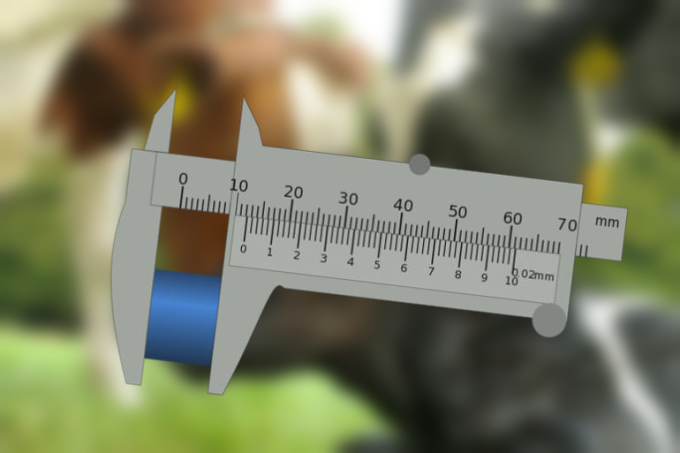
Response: value=12.2 unit=mm
